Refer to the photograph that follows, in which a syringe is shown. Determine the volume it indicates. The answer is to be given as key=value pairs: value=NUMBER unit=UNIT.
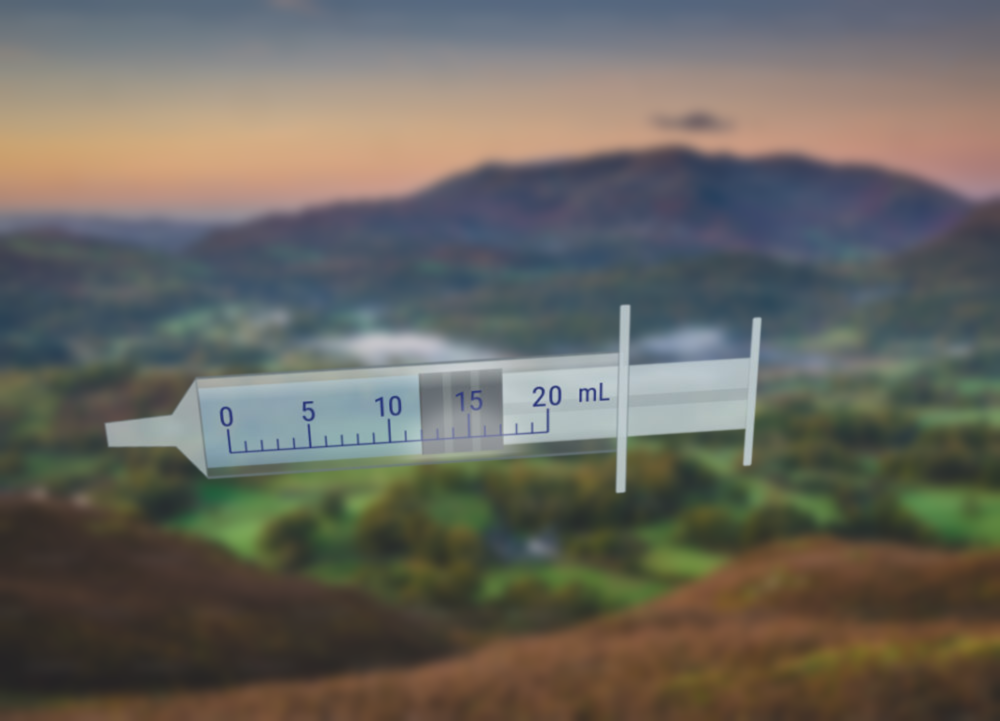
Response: value=12 unit=mL
